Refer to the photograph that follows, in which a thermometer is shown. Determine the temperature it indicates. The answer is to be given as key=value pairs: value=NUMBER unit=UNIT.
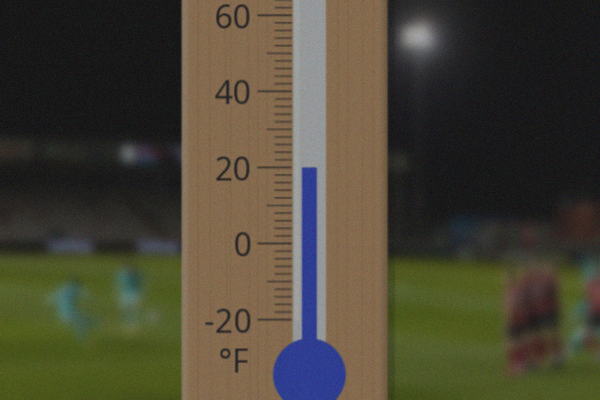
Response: value=20 unit=°F
